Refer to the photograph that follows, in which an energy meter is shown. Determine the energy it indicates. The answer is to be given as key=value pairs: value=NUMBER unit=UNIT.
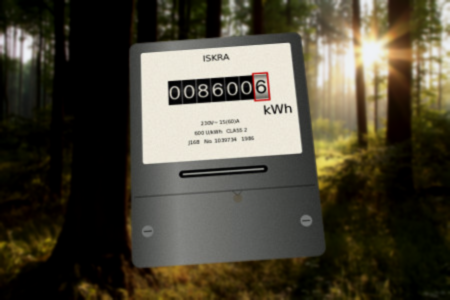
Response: value=8600.6 unit=kWh
